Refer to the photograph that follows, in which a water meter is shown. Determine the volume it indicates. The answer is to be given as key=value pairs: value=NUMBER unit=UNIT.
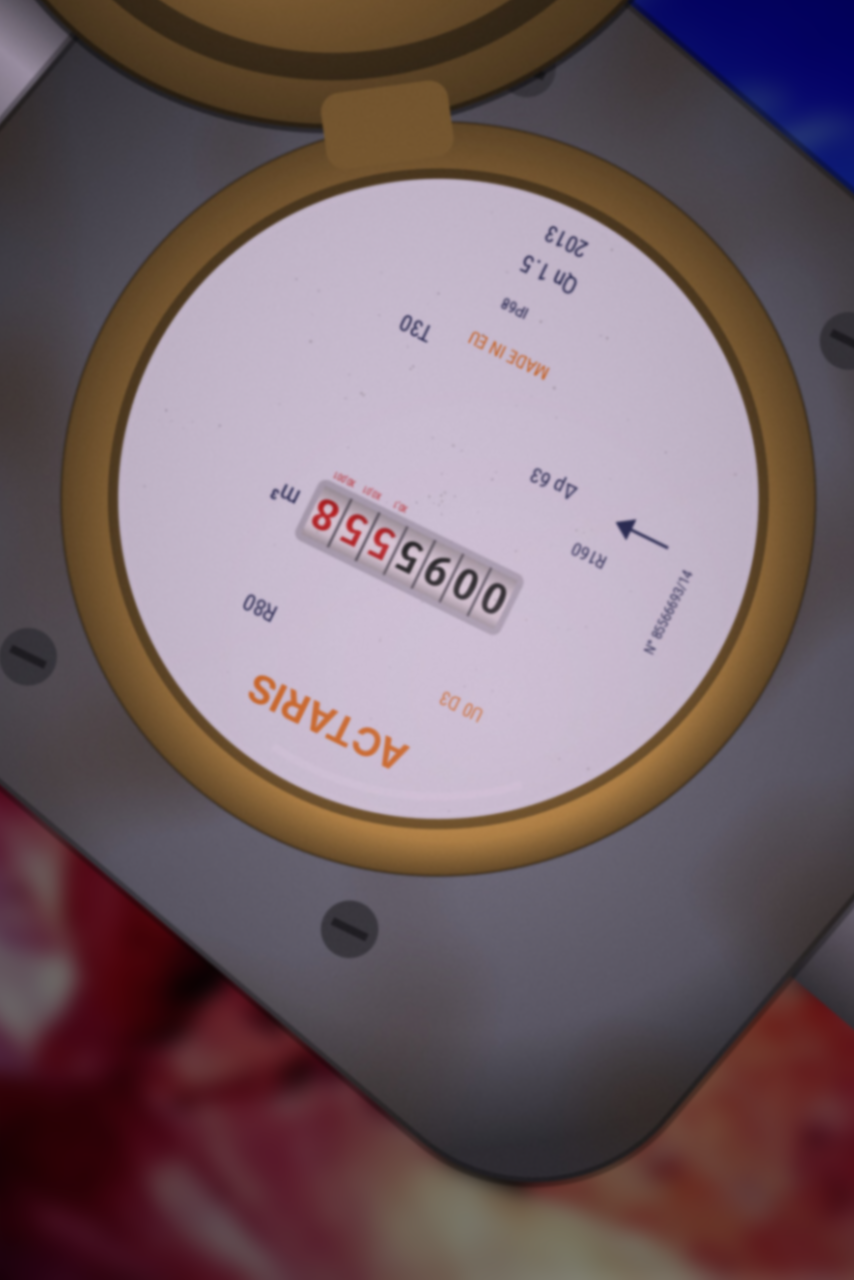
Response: value=95.558 unit=m³
